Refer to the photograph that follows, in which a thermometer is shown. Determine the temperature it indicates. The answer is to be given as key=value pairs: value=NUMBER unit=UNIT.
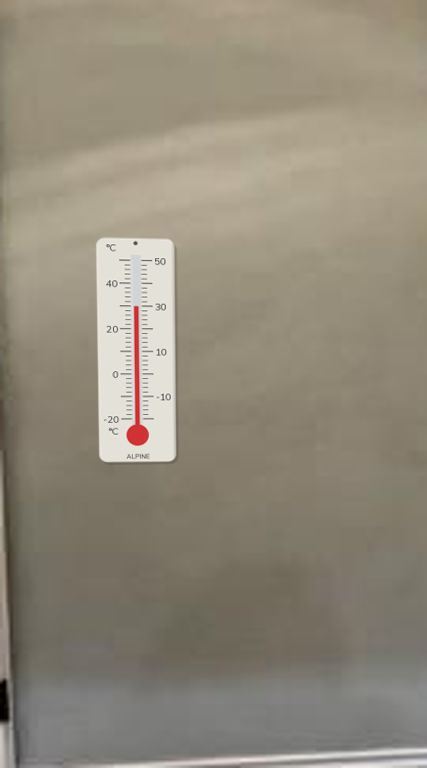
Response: value=30 unit=°C
